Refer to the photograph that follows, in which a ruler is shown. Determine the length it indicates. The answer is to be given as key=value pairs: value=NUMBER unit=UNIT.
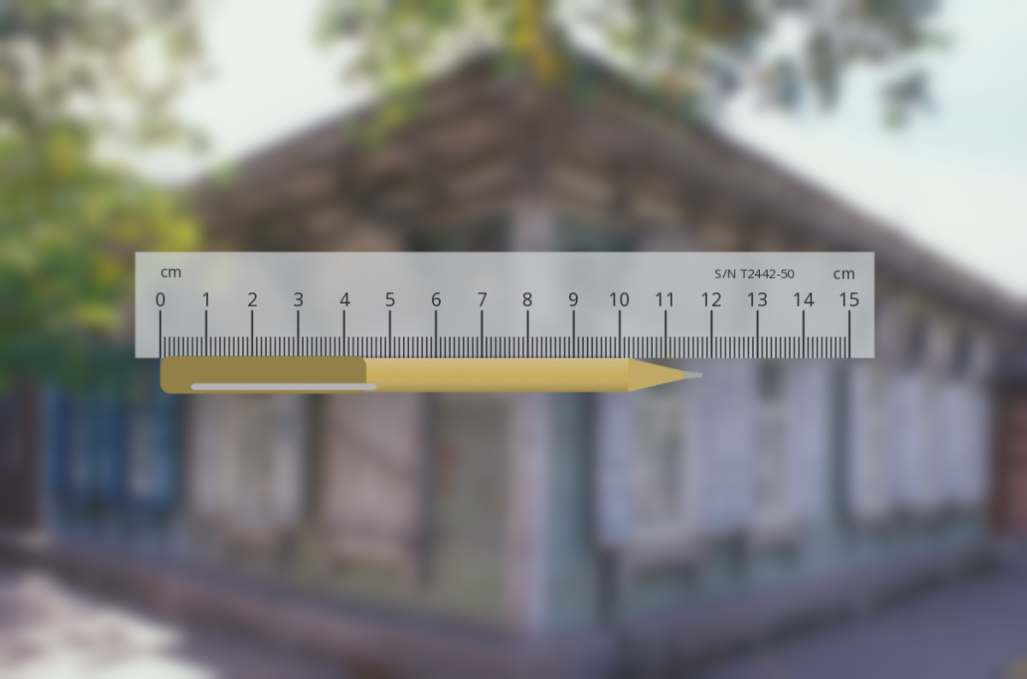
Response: value=11.8 unit=cm
